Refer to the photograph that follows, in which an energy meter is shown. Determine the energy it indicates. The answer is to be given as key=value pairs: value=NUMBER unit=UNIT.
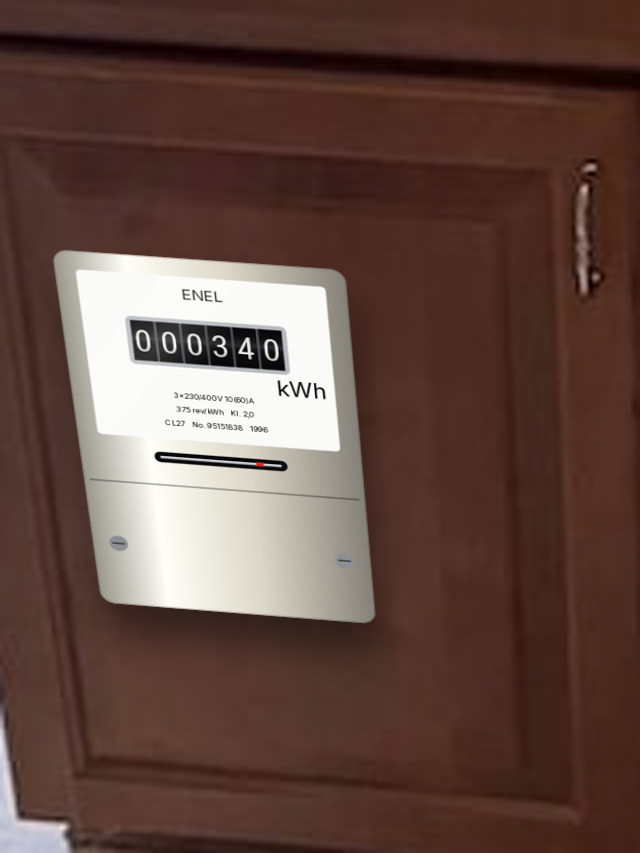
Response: value=340 unit=kWh
